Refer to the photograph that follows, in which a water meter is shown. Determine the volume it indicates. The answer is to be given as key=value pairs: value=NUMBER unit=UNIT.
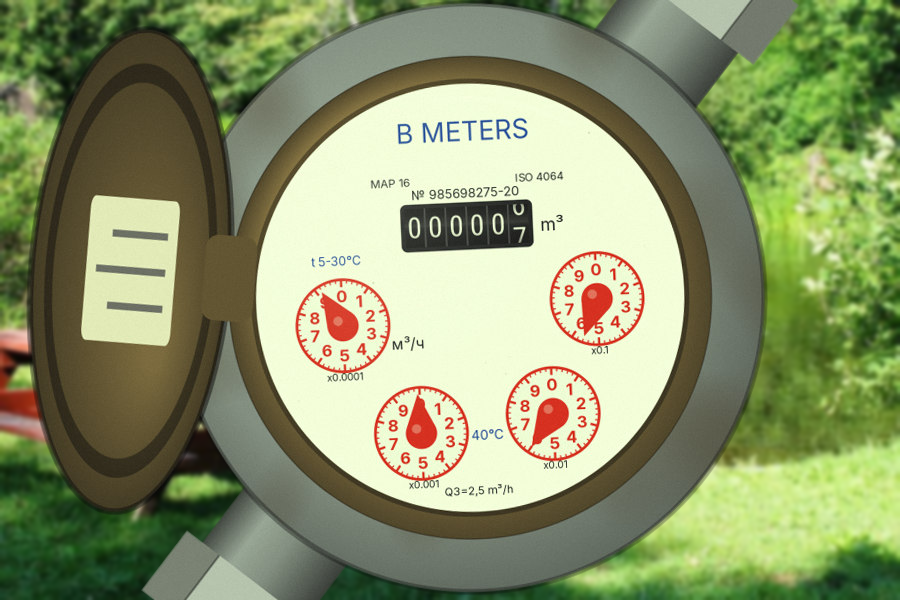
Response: value=6.5599 unit=m³
